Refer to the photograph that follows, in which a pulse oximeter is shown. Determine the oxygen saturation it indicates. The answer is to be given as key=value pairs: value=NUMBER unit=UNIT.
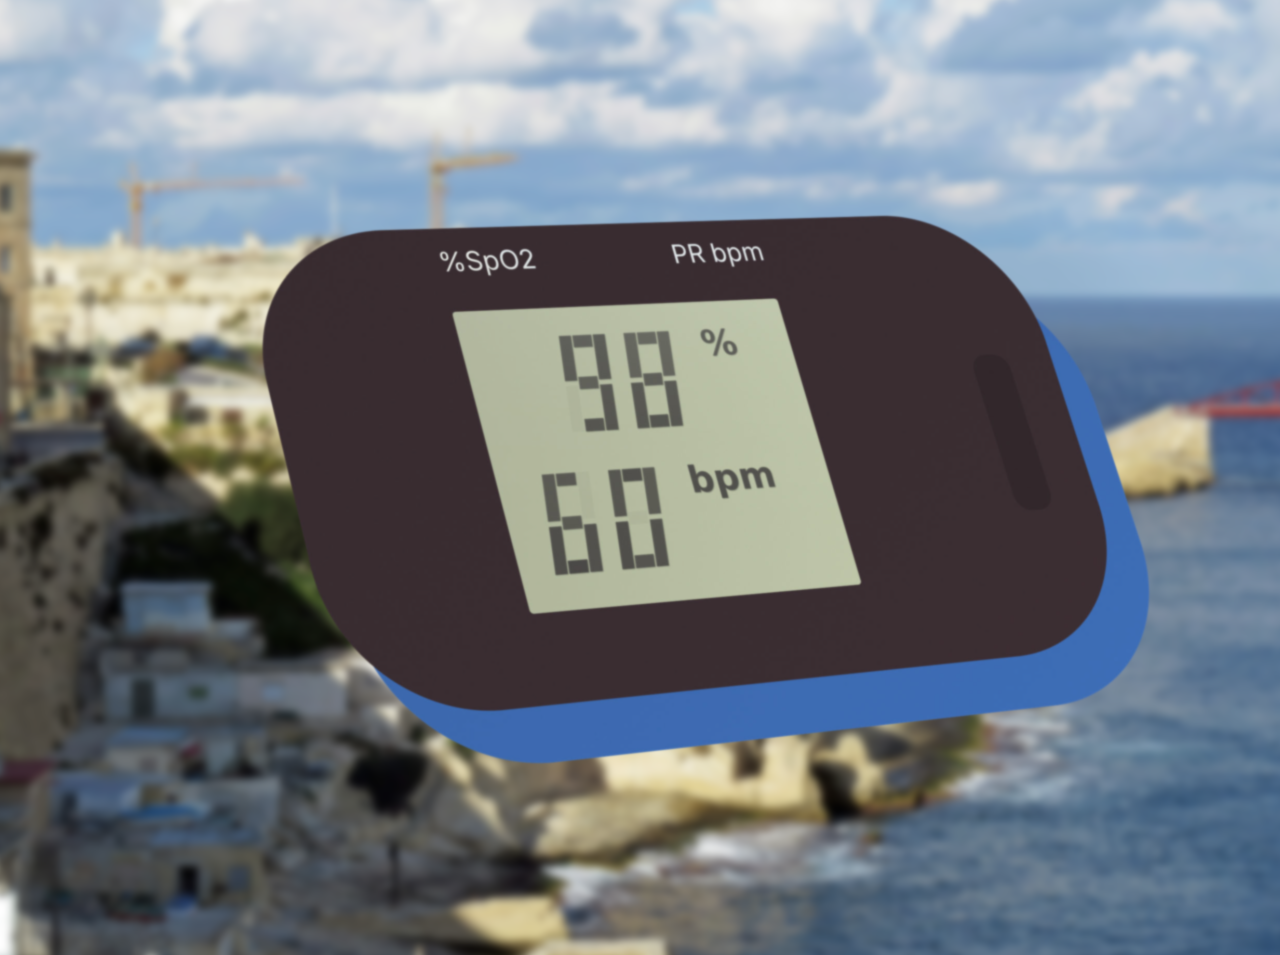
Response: value=98 unit=%
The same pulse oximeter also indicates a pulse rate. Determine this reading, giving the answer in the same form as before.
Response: value=60 unit=bpm
